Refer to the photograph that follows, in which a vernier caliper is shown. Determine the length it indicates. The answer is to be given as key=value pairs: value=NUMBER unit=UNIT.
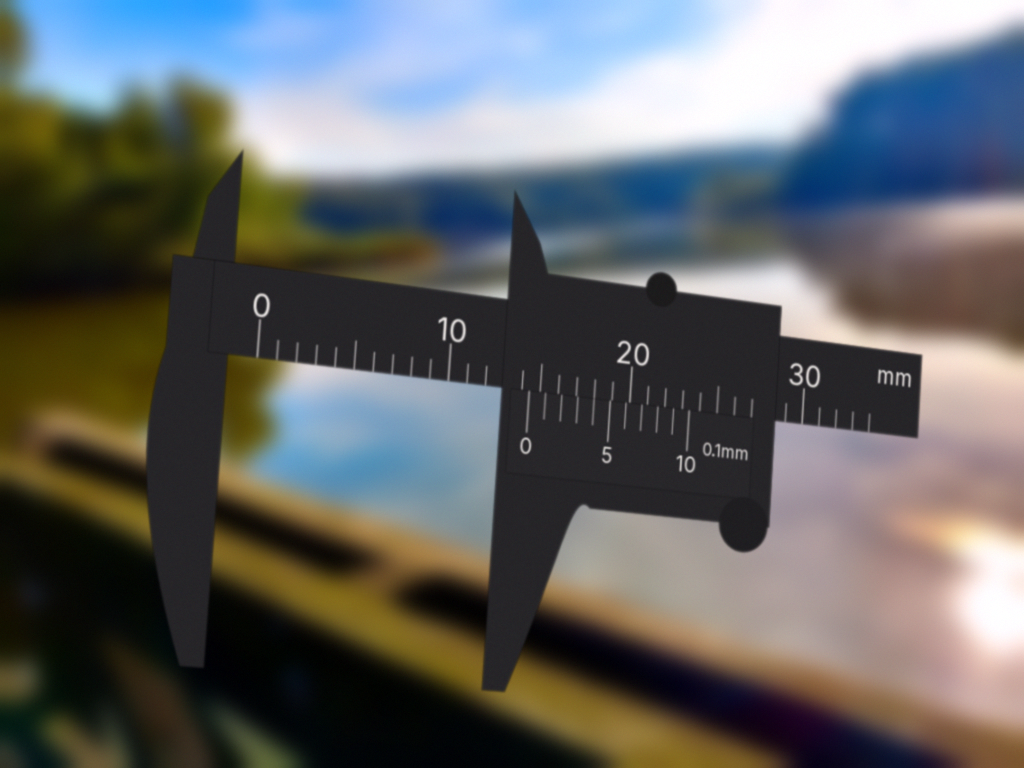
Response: value=14.4 unit=mm
